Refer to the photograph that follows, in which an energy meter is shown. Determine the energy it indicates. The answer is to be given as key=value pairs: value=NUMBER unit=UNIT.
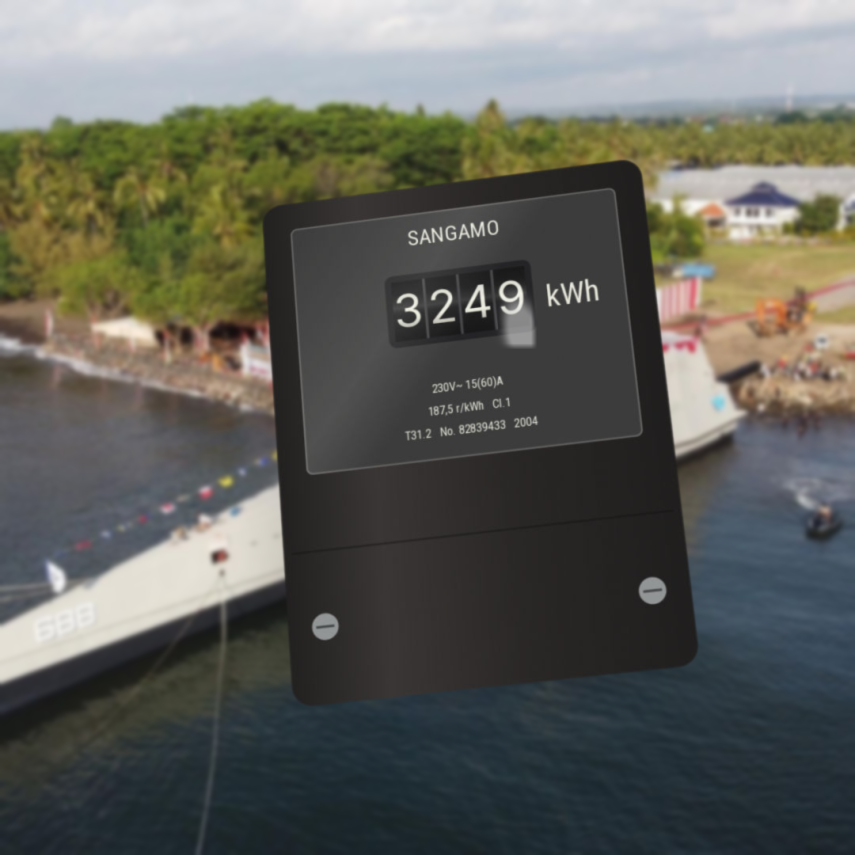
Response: value=3249 unit=kWh
